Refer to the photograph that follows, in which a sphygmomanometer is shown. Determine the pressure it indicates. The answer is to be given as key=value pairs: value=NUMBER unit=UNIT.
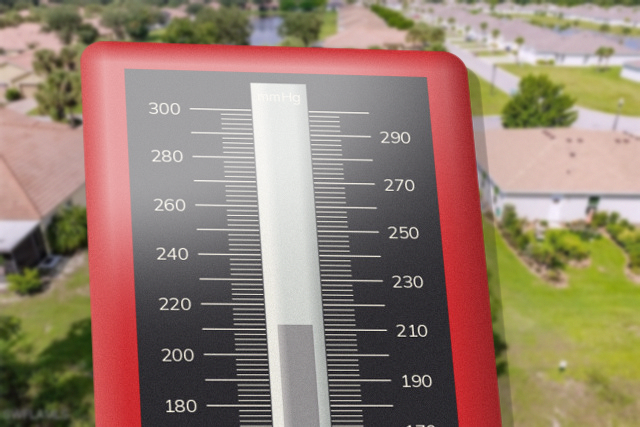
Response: value=212 unit=mmHg
